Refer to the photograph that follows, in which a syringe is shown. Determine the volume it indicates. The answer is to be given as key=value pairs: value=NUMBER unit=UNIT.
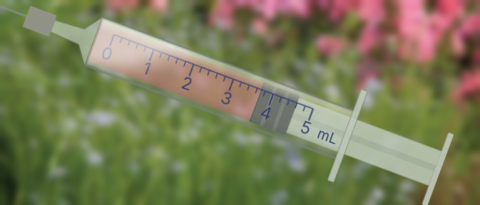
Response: value=3.7 unit=mL
